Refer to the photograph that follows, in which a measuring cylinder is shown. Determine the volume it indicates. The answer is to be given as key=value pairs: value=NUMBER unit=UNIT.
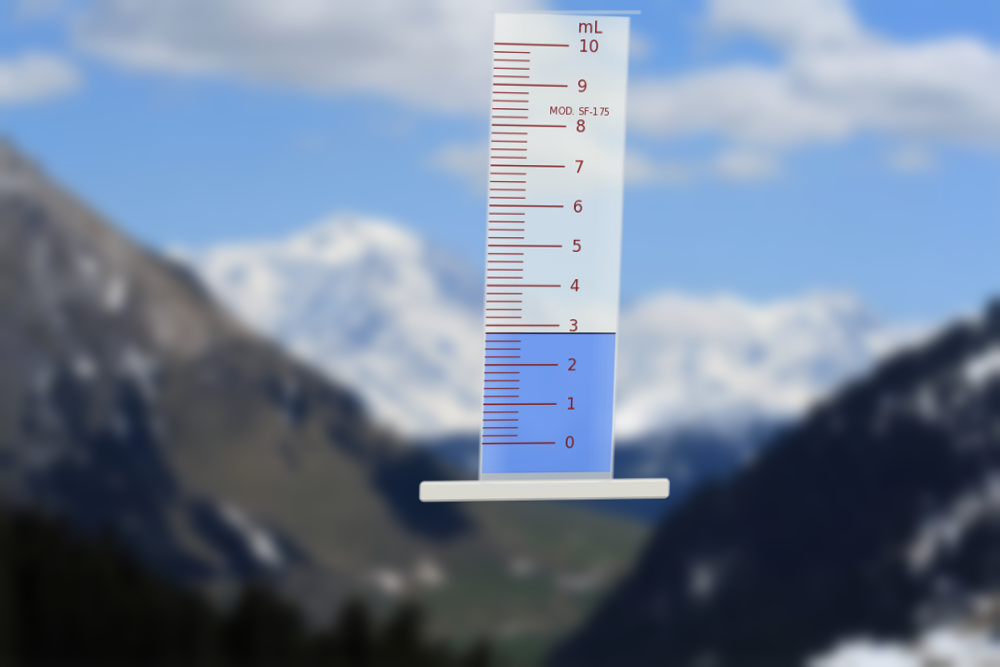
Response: value=2.8 unit=mL
